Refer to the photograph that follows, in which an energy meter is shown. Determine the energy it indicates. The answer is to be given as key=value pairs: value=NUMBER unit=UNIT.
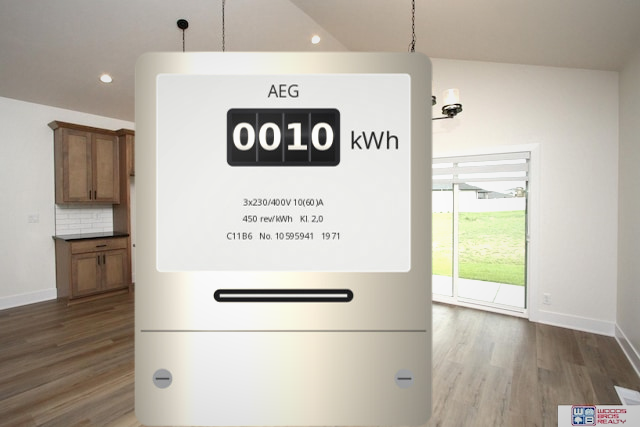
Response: value=10 unit=kWh
